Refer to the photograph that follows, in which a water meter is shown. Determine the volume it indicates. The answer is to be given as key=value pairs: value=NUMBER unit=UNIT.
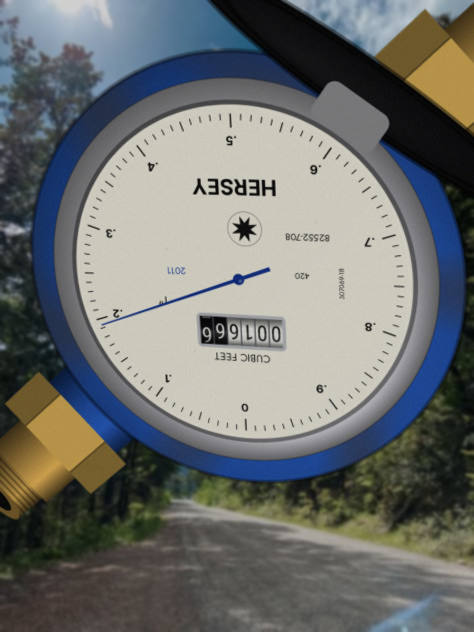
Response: value=1666.19 unit=ft³
